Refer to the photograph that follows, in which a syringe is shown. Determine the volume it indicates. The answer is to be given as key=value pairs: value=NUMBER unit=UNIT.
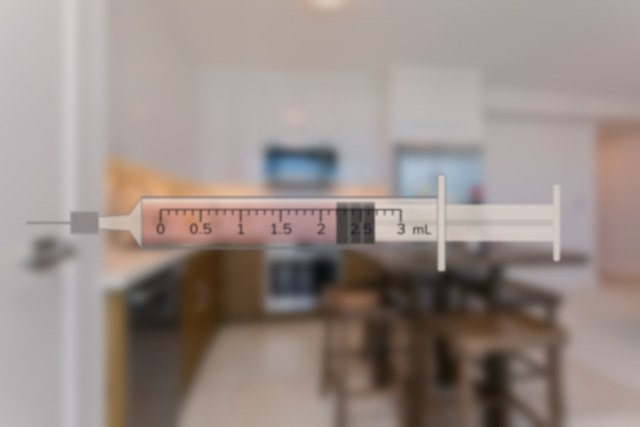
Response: value=2.2 unit=mL
